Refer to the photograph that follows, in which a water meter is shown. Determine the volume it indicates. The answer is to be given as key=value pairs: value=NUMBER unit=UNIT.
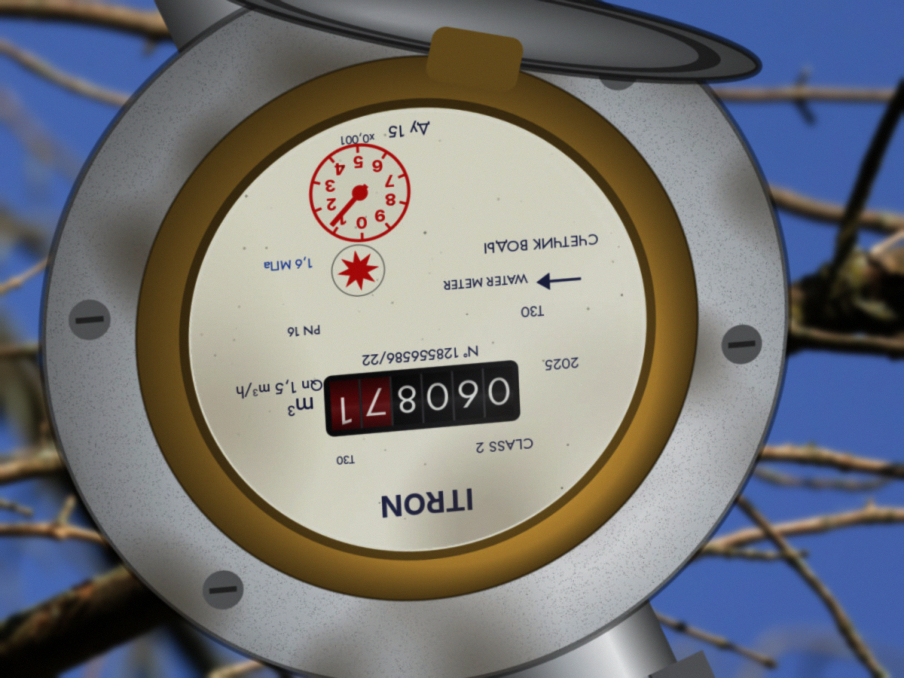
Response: value=608.711 unit=m³
